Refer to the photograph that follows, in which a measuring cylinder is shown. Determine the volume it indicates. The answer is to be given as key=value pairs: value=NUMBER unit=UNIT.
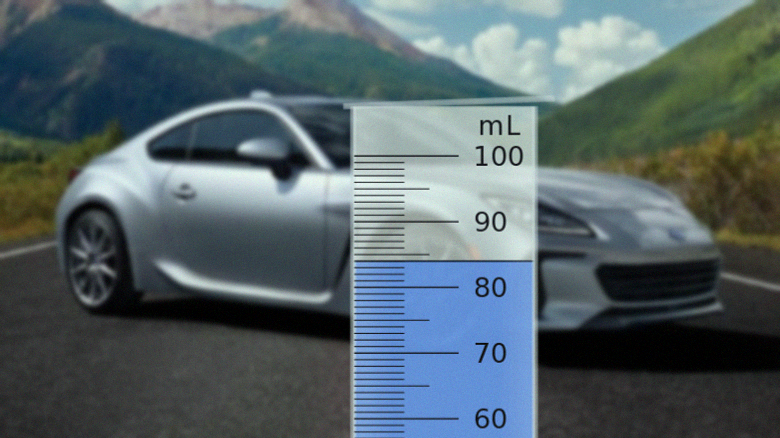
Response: value=84 unit=mL
